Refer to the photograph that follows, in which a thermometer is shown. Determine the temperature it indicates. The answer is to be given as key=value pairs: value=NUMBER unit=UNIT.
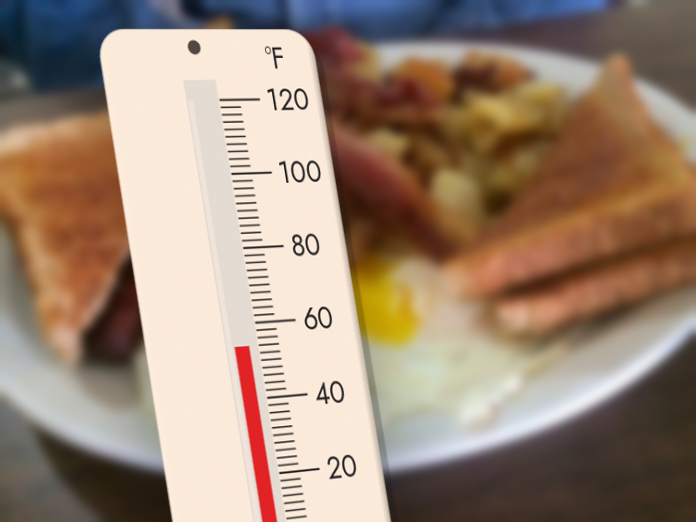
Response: value=54 unit=°F
